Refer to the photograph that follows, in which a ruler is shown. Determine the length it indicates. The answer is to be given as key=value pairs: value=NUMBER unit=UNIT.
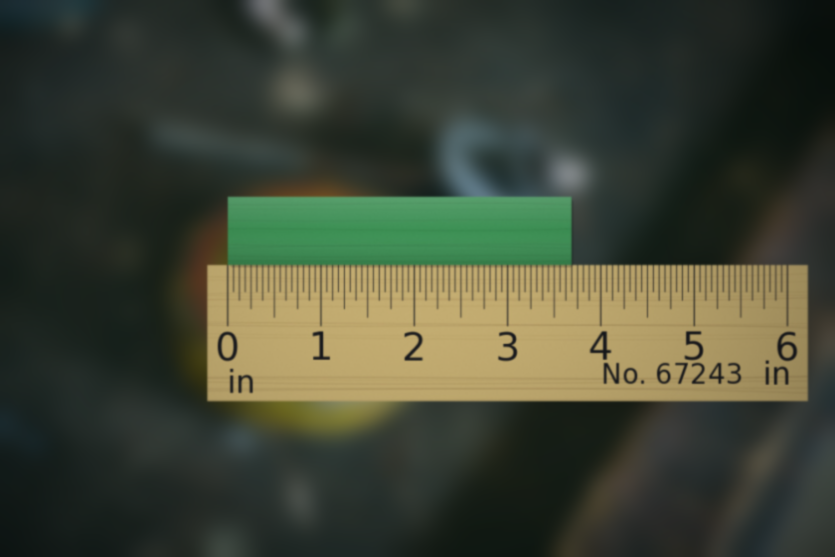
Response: value=3.6875 unit=in
